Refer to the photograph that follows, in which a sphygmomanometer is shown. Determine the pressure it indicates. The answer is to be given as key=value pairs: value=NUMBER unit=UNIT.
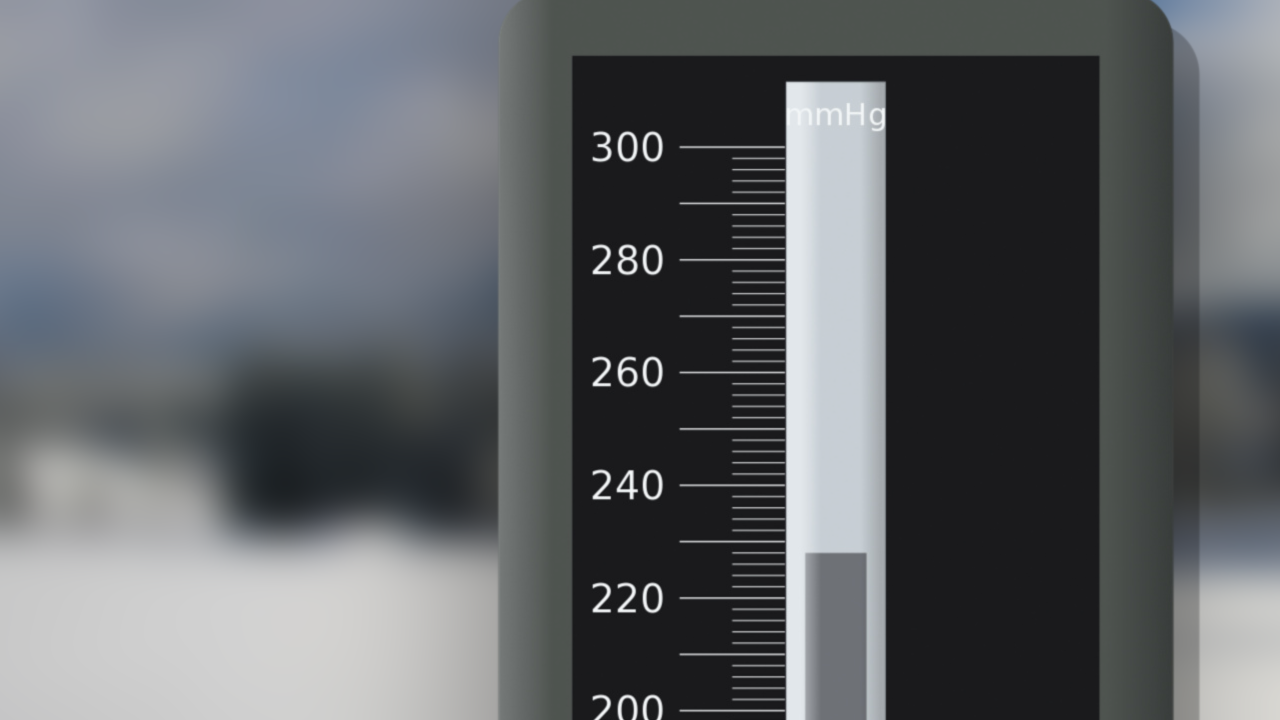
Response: value=228 unit=mmHg
